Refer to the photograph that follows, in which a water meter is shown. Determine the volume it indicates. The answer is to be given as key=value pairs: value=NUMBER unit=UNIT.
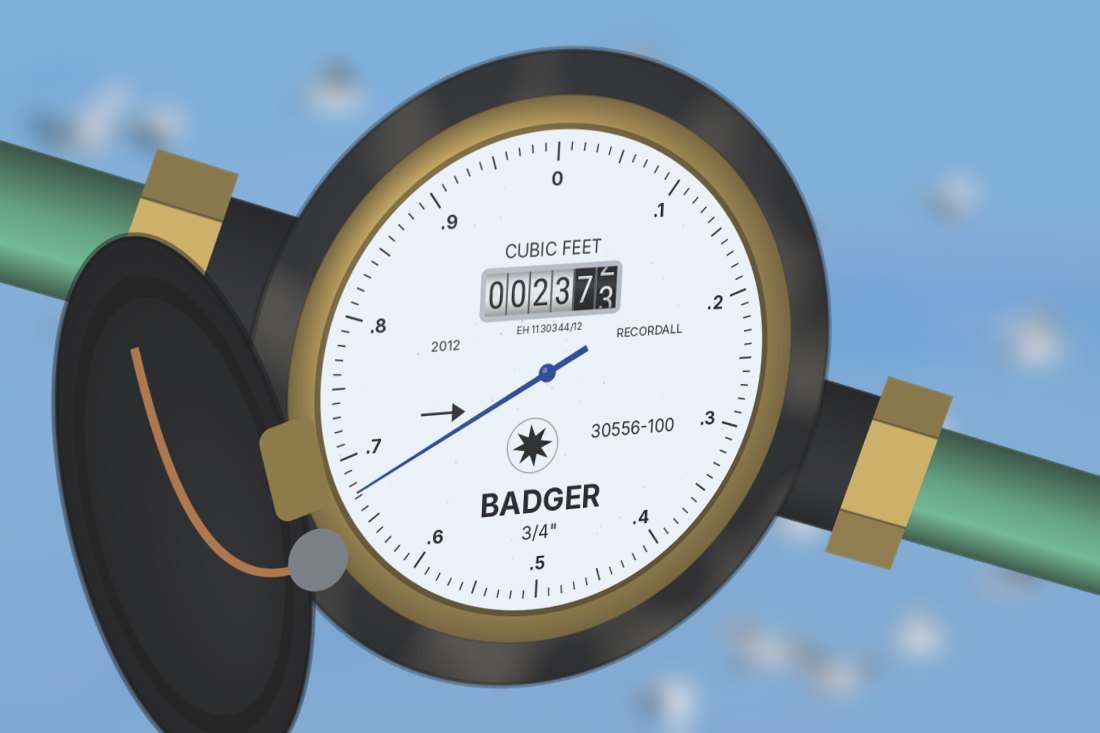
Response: value=2372.67 unit=ft³
